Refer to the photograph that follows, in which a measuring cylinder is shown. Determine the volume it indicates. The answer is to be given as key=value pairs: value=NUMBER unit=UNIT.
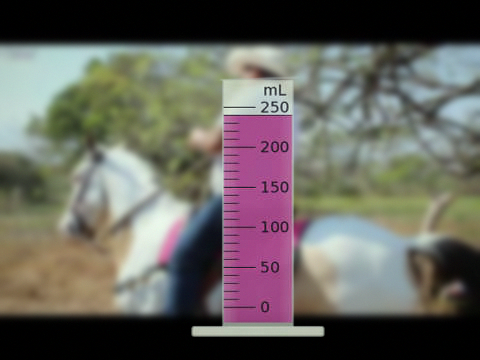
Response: value=240 unit=mL
